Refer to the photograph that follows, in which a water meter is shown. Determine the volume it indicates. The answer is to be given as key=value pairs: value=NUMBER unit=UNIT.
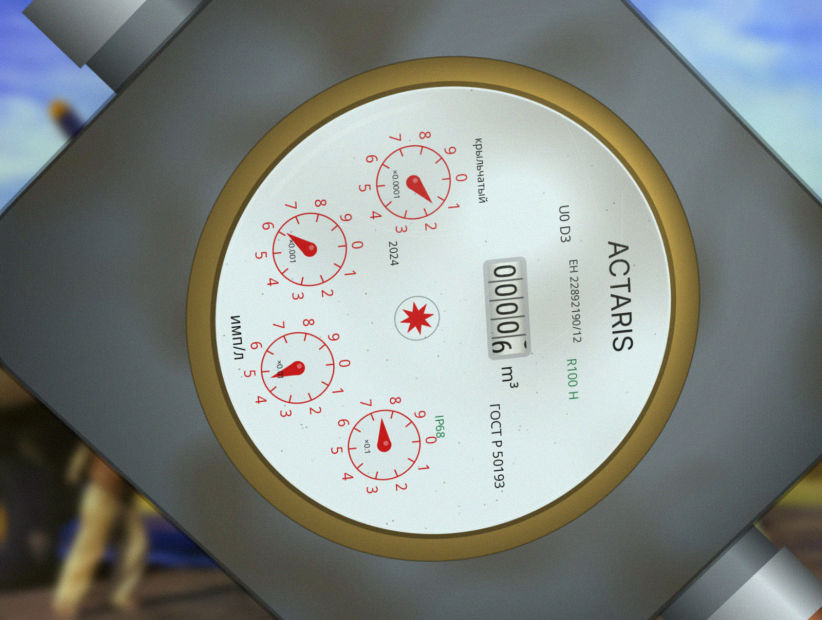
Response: value=5.7461 unit=m³
